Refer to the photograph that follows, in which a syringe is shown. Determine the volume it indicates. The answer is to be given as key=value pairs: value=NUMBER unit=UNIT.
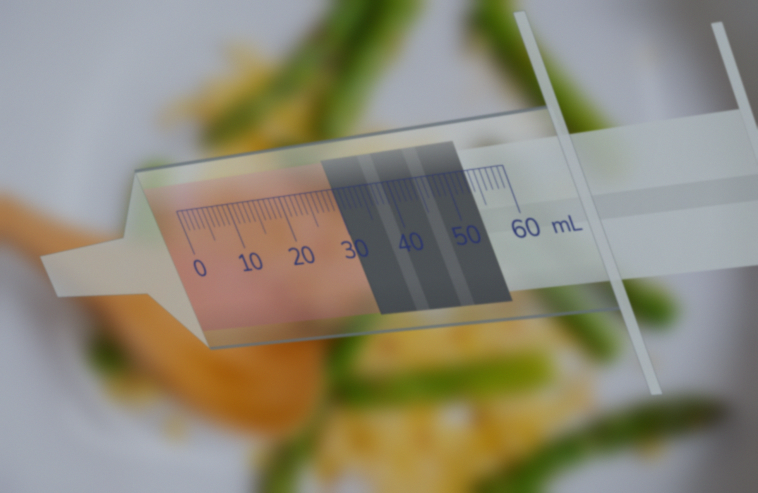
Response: value=30 unit=mL
